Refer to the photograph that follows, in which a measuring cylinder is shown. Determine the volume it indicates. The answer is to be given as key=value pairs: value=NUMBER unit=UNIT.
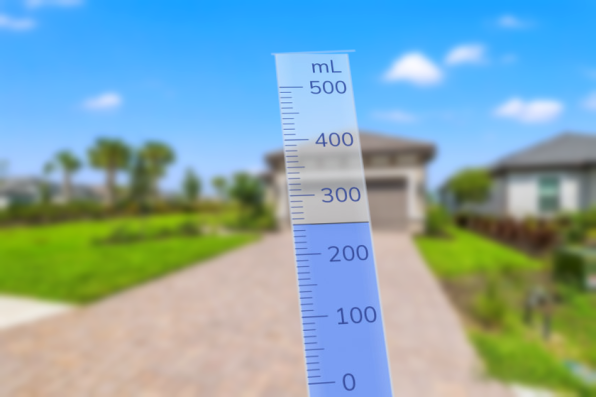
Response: value=250 unit=mL
